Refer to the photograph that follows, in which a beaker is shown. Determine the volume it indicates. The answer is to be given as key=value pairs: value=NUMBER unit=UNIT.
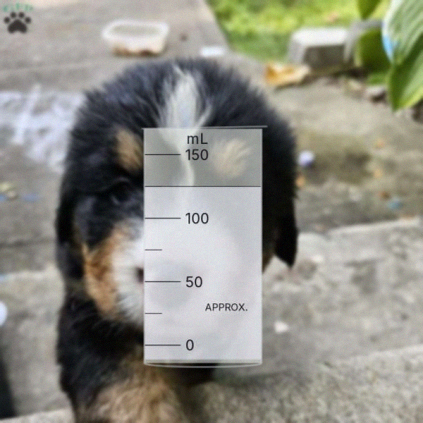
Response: value=125 unit=mL
